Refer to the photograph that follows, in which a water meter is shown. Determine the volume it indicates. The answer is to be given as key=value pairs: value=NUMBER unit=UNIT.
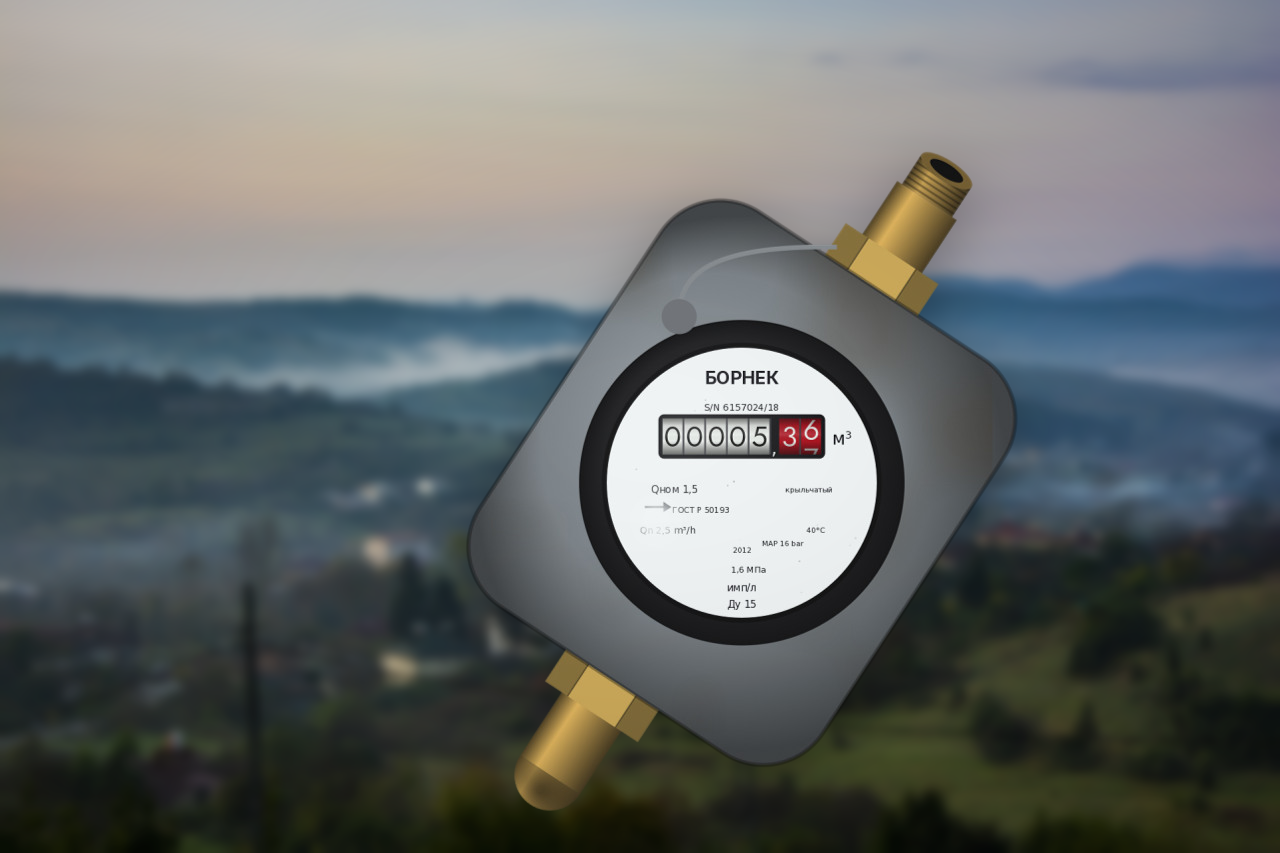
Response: value=5.36 unit=m³
